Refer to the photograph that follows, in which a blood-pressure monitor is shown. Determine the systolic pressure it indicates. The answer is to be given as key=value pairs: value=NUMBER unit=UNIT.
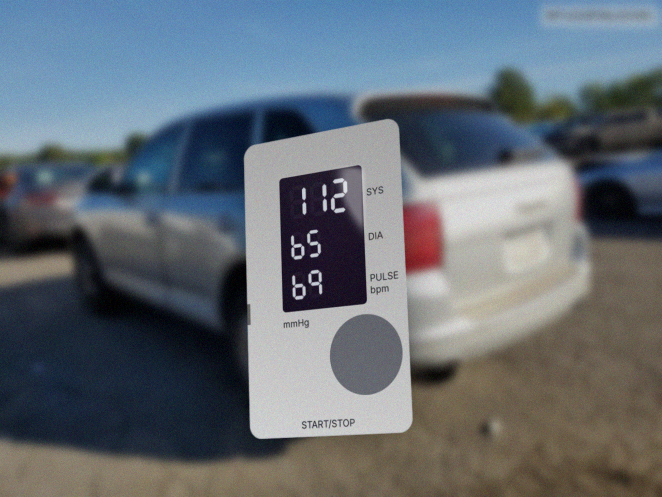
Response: value=112 unit=mmHg
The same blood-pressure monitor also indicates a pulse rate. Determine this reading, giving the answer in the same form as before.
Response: value=69 unit=bpm
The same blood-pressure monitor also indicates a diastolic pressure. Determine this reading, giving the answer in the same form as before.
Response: value=65 unit=mmHg
